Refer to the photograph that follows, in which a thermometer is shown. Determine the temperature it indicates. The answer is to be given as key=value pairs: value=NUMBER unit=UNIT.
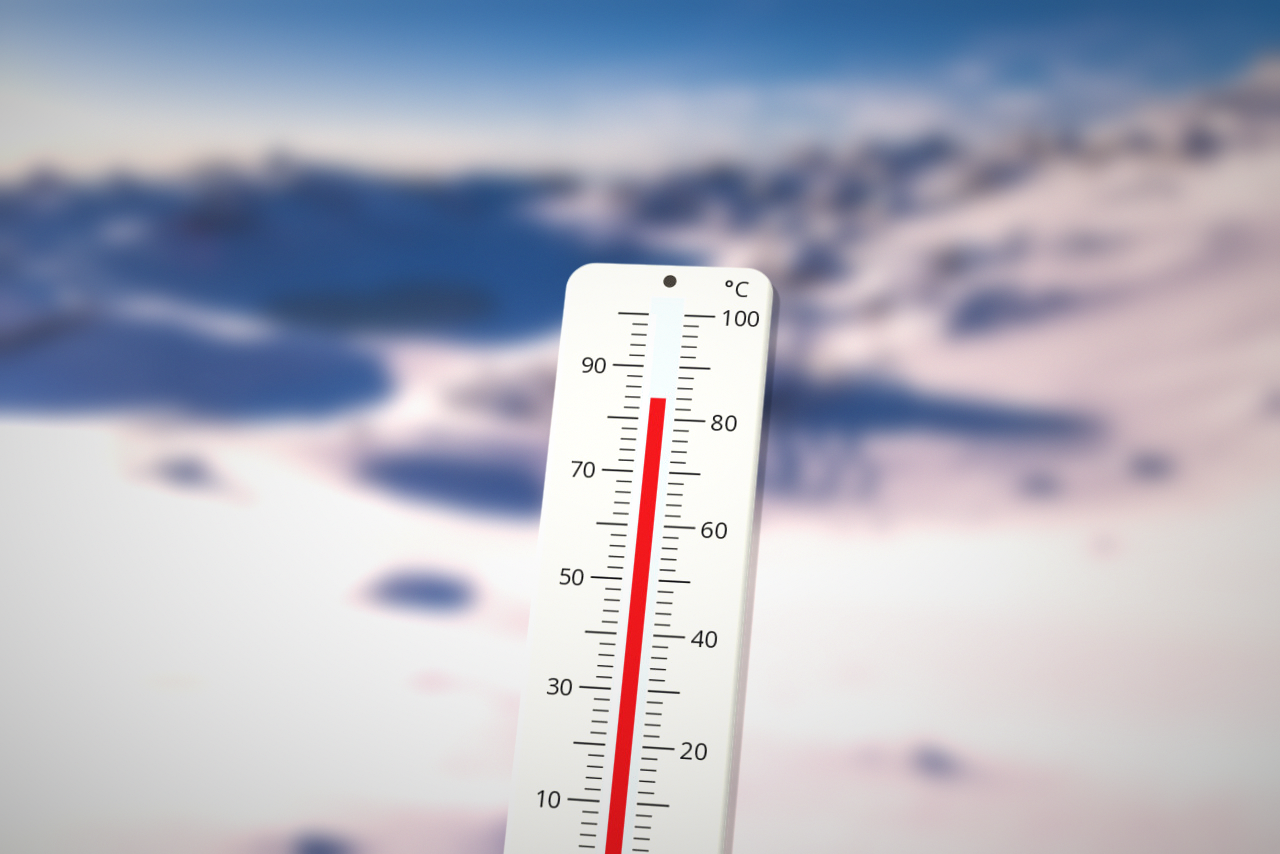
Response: value=84 unit=°C
